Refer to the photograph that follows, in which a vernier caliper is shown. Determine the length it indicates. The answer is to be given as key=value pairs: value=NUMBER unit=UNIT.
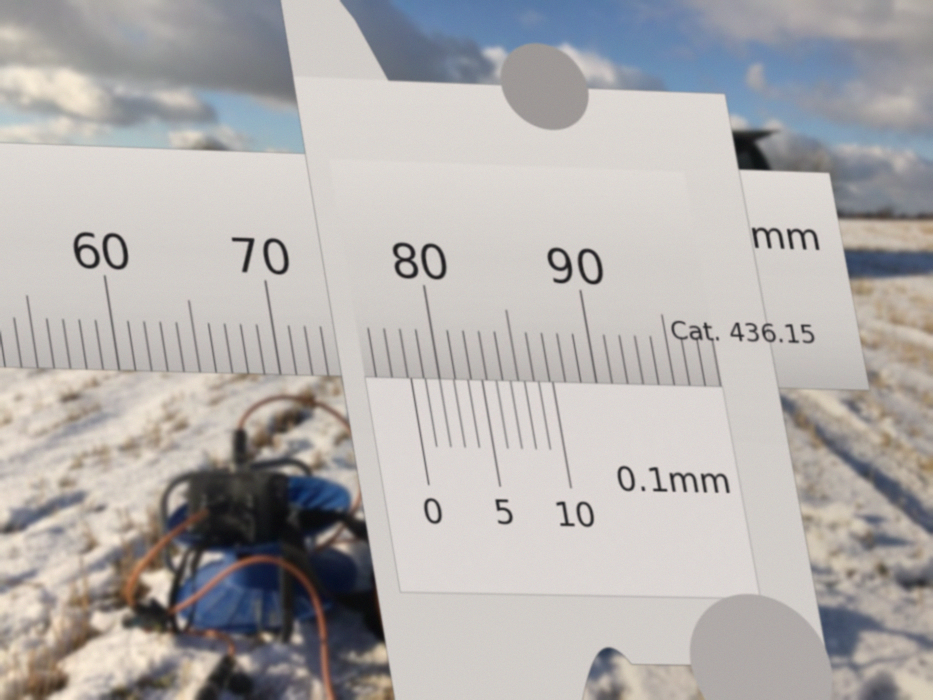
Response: value=78.2 unit=mm
